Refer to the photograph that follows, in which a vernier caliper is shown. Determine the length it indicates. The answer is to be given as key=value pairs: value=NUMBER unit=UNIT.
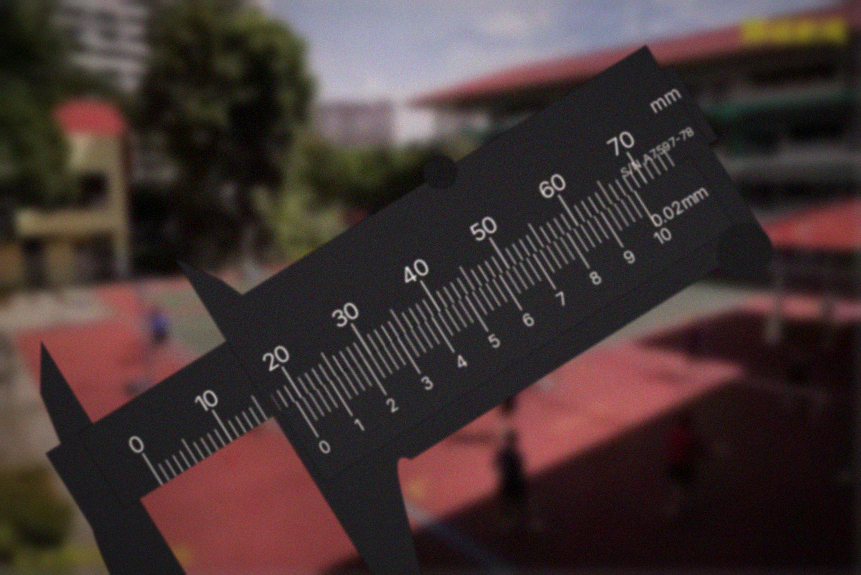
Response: value=19.2 unit=mm
